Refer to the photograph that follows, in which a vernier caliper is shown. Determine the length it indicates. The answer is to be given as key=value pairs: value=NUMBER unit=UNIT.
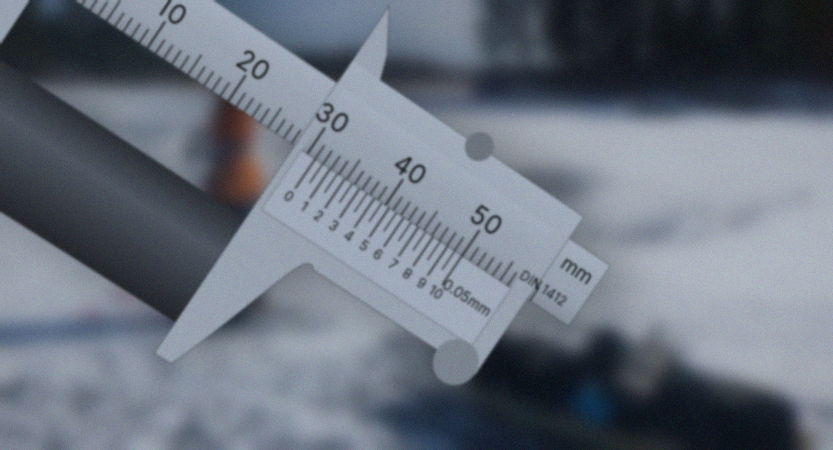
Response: value=31.0 unit=mm
